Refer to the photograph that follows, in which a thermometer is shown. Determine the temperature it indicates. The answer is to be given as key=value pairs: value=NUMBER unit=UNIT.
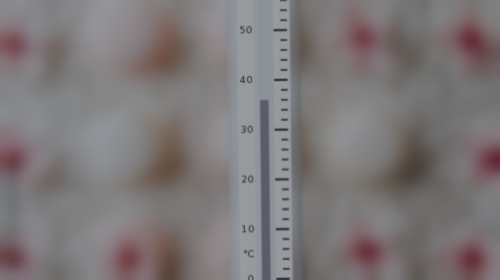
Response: value=36 unit=°C
